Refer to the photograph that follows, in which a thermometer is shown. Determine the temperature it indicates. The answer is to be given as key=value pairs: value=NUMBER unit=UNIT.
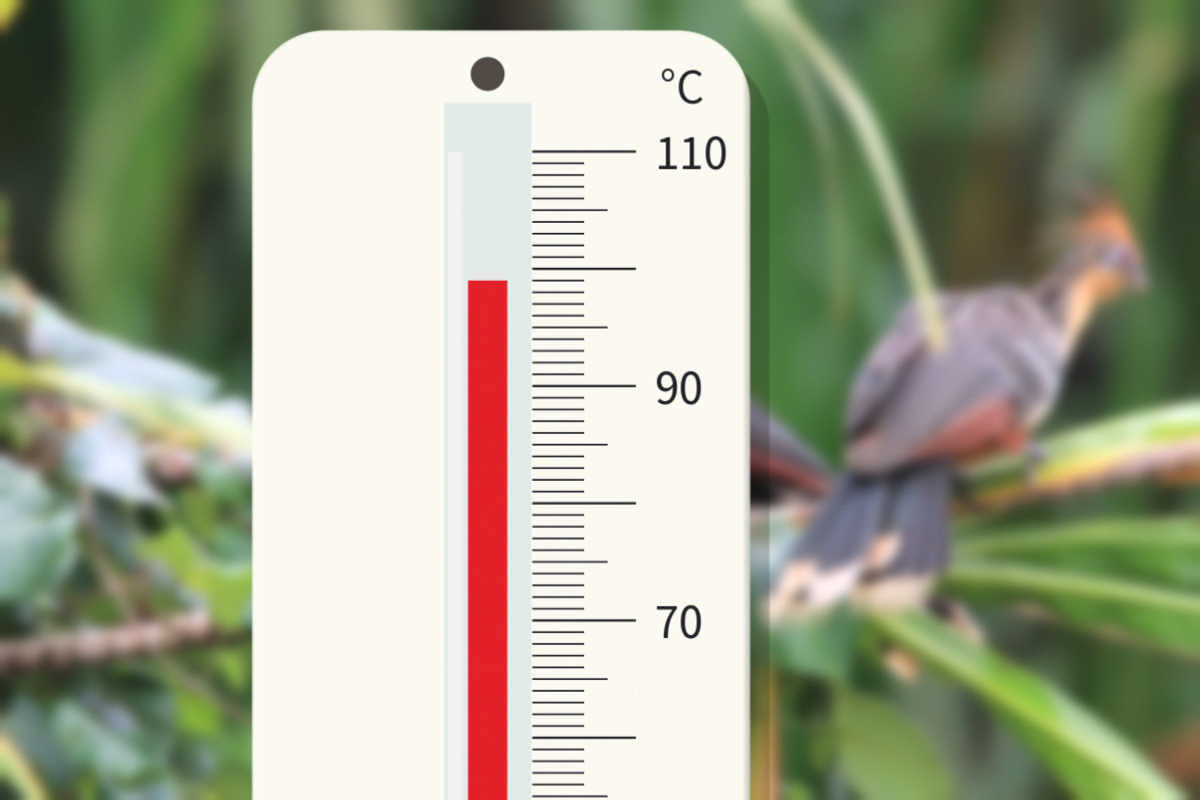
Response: value=99 unit=°C
